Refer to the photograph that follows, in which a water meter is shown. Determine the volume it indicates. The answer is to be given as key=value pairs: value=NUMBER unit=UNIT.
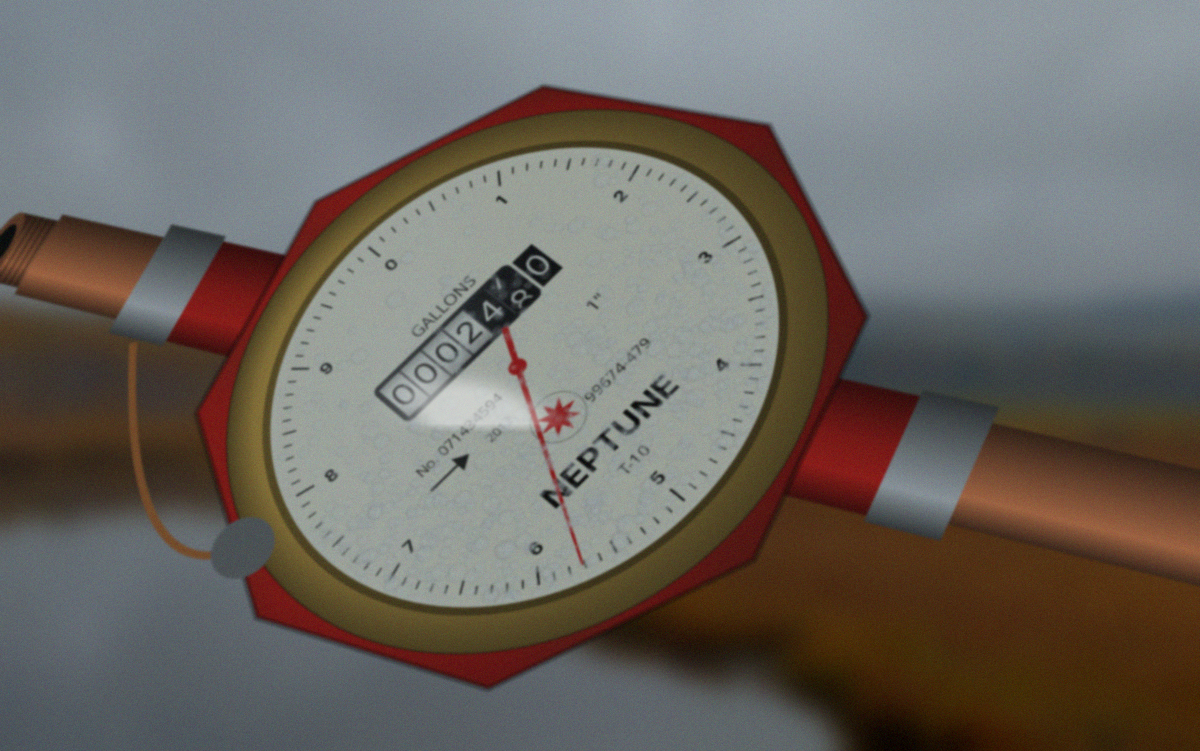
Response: value=2475.7 unit=gal
